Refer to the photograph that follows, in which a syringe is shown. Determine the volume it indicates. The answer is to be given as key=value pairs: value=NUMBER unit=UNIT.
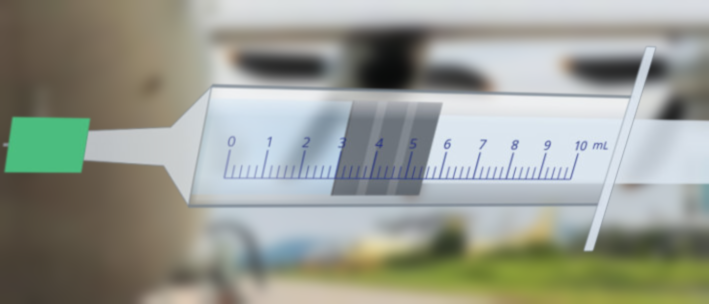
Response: value=3 unit=mL
